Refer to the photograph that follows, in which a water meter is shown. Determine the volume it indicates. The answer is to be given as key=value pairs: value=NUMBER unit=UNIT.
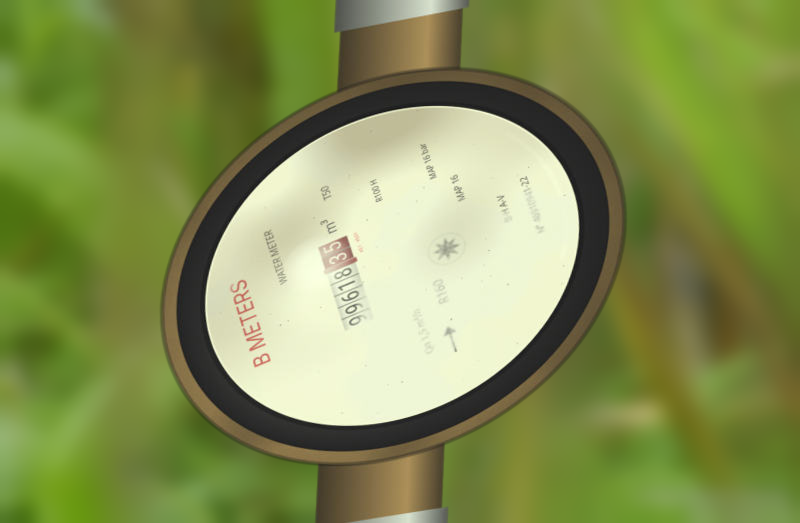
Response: value=99618.35 unit=m³
